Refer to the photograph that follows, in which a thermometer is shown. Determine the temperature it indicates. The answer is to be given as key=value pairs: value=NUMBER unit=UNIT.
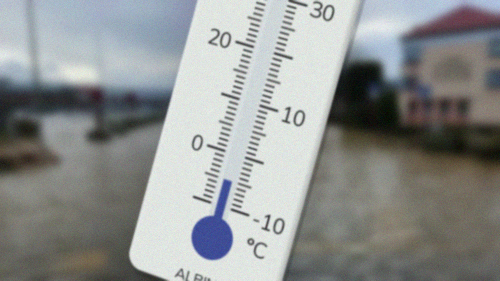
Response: value=-5 unit=°C
